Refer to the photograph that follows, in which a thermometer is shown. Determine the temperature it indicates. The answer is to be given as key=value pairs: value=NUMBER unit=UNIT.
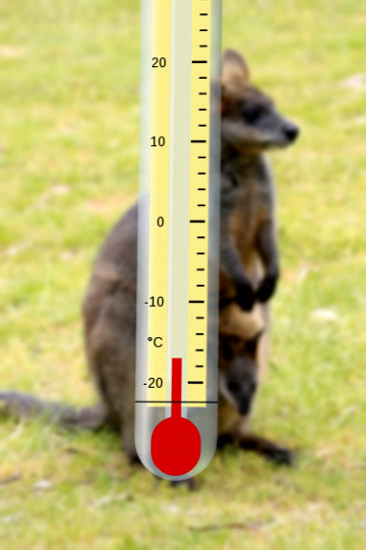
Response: value=-17 unit=°C
